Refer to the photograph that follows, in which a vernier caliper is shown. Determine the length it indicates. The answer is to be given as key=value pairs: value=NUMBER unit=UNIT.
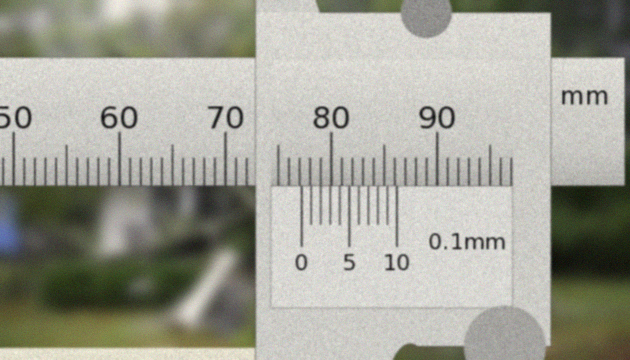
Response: value=77.2 unit=mm
